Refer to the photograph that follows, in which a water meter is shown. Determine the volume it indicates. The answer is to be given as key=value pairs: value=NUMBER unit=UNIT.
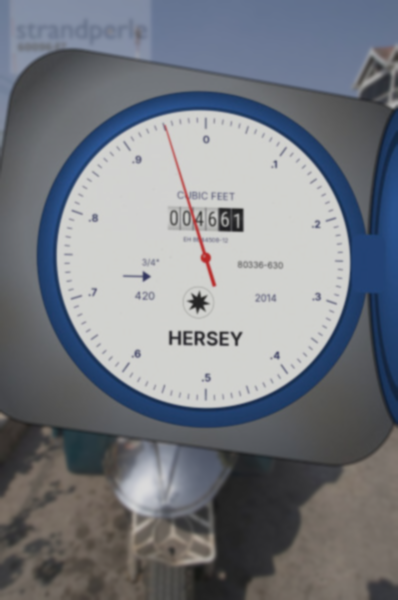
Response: value=4660.95 unit=ft³
